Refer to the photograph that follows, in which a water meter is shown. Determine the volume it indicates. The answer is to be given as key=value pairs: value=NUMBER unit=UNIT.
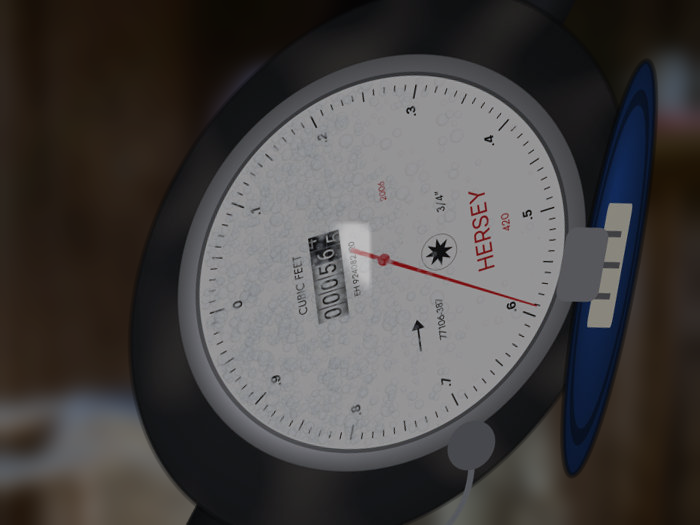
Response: value=564.59 unit=ft³
